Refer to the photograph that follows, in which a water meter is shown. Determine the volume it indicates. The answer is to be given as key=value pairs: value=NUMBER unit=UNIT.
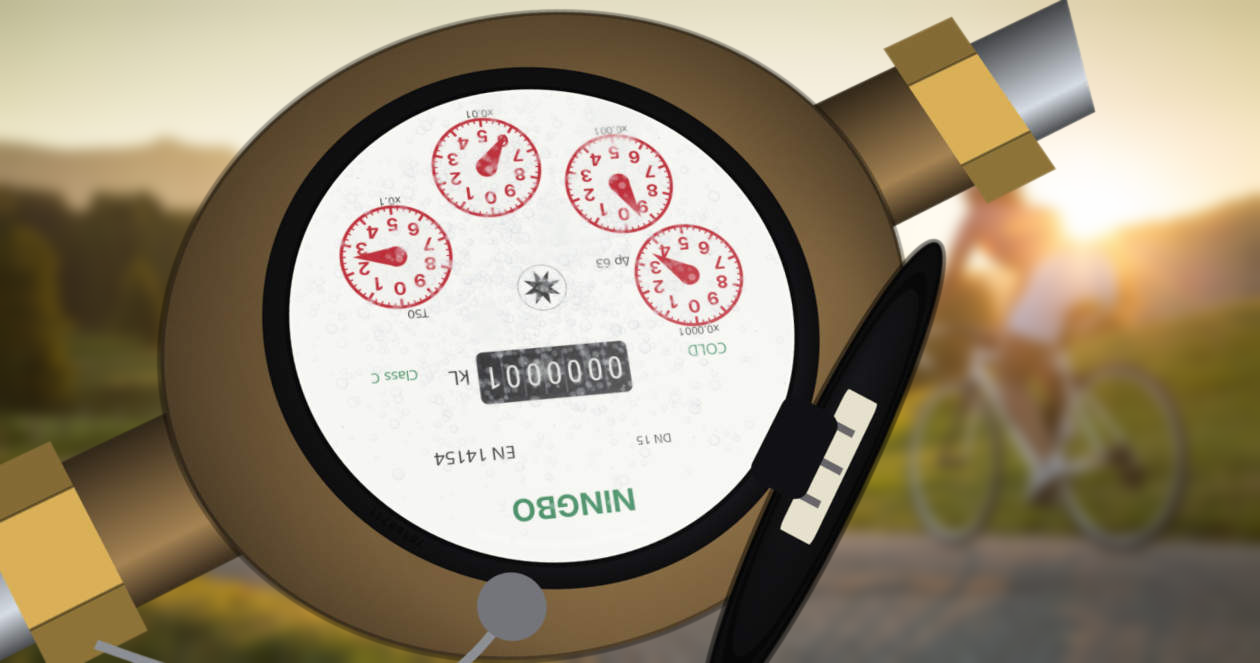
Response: value=1.2593 unit=kL
